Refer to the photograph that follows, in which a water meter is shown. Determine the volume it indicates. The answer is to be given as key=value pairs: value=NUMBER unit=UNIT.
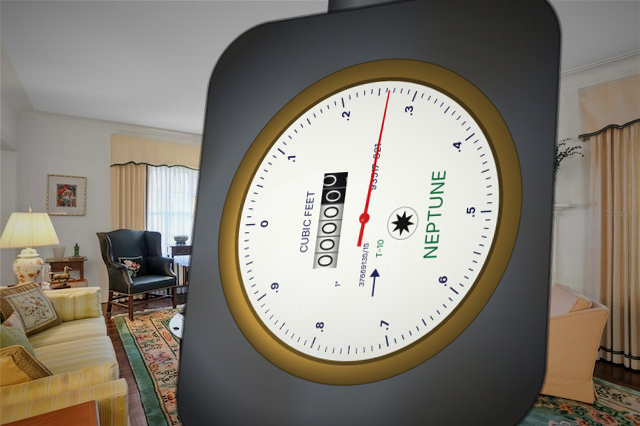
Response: value=0.26 unit=ft³
